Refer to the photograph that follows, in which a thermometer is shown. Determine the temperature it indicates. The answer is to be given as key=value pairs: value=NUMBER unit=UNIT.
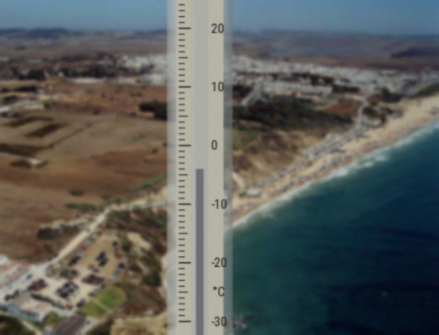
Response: value=-4 unit=°C
